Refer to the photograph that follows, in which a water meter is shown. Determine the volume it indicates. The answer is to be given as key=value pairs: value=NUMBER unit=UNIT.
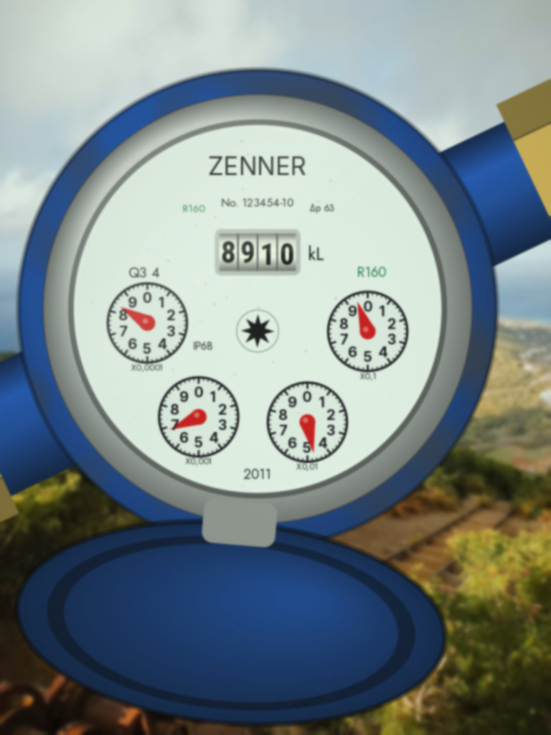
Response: value=8909.9468 unit=kL
